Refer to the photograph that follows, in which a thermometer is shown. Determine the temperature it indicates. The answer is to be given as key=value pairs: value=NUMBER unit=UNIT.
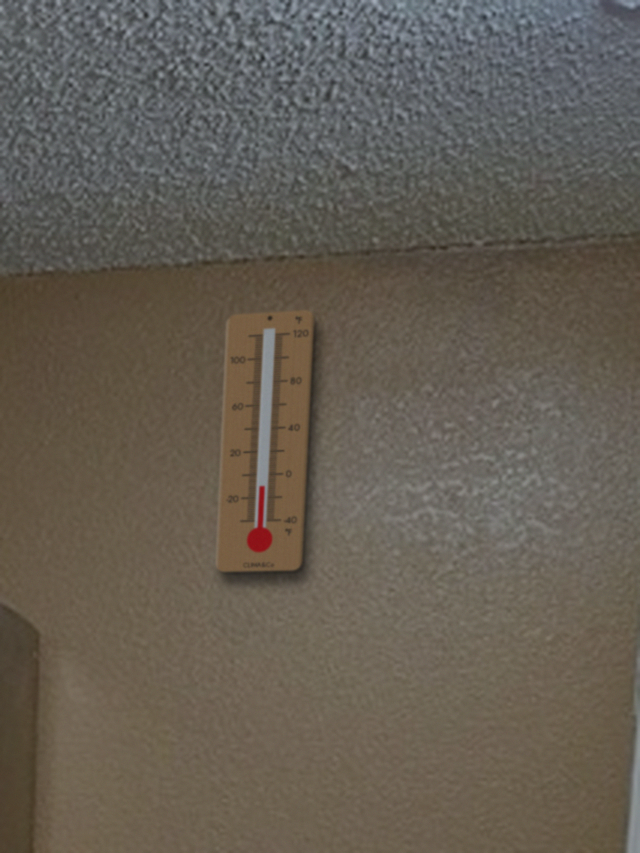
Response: value=-10 unit=°F
